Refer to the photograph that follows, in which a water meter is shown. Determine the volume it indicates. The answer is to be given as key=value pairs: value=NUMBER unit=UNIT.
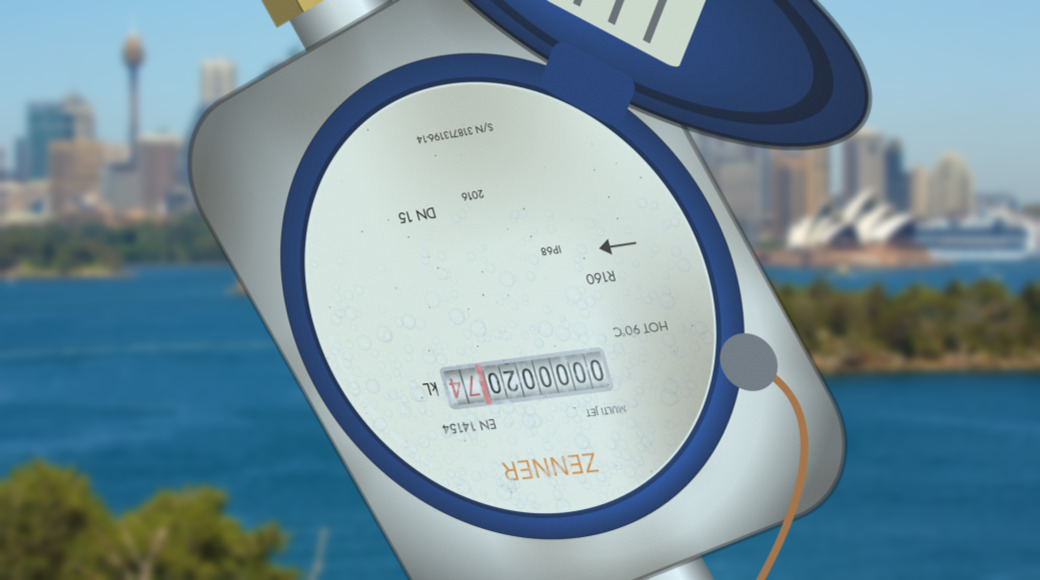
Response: value=20.74 unit=kL
